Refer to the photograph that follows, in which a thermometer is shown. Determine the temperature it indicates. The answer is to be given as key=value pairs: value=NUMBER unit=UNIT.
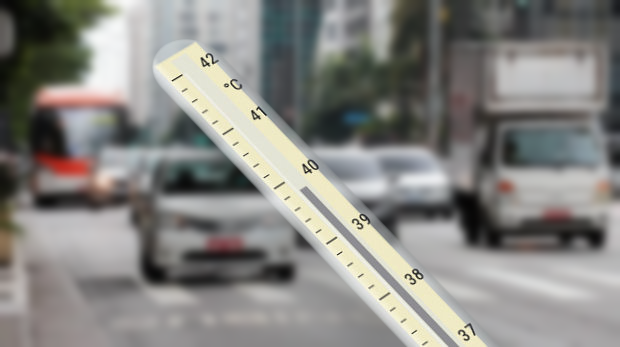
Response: value=39.8 unit=°C
